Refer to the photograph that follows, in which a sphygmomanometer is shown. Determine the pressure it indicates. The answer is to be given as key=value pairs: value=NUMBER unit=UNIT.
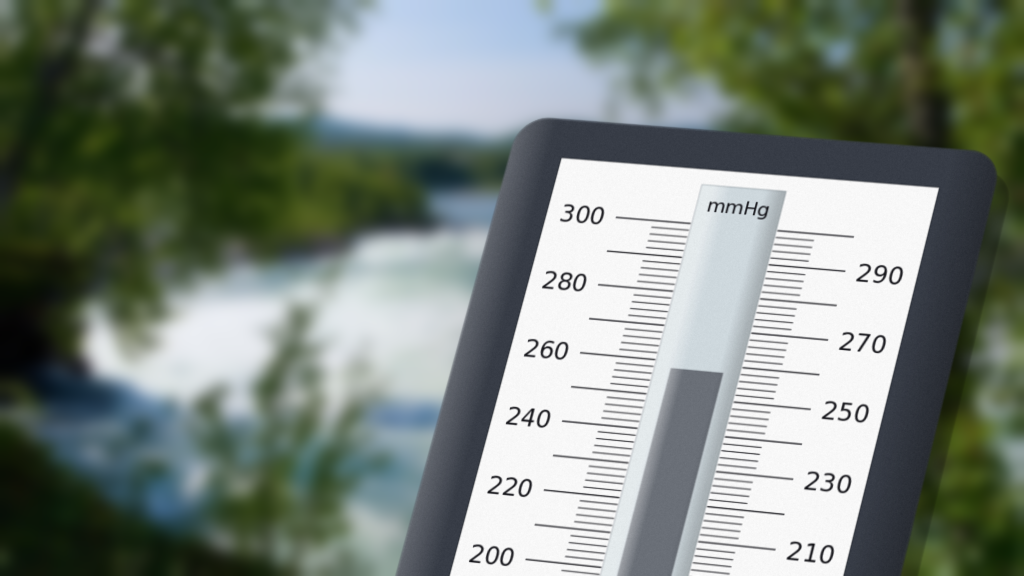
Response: value=258 unit=mmHg
